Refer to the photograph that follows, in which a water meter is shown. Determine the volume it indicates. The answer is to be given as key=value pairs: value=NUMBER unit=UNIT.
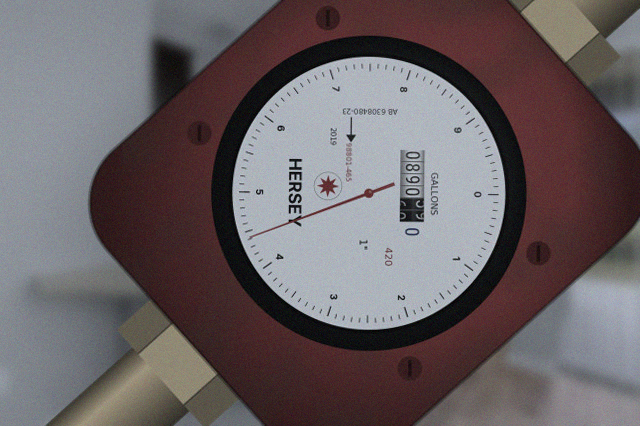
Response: value=890594.4 unit=gal
